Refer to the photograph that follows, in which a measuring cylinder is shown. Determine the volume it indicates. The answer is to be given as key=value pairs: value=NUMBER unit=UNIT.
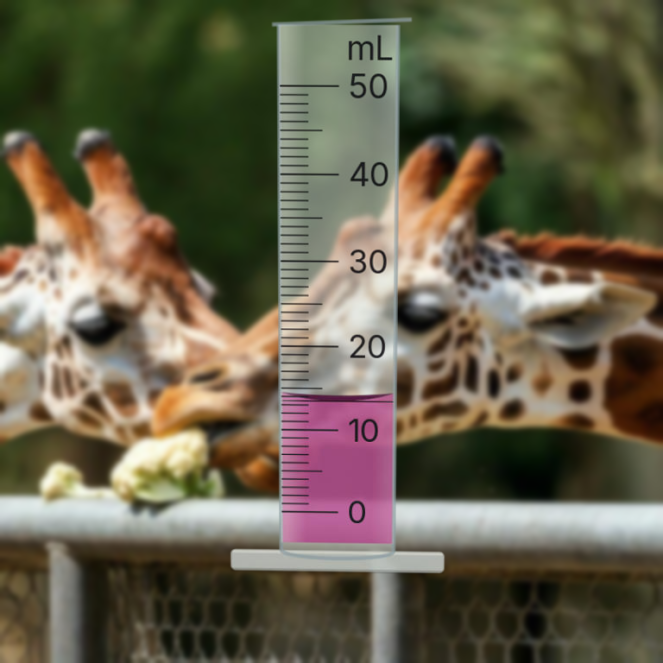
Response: value=13.5 unit=mL
